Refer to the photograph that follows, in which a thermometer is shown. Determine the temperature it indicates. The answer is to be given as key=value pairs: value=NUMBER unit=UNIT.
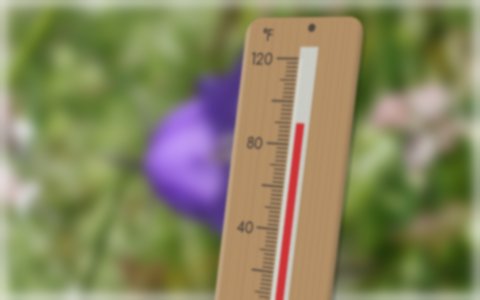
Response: value=90 unit=°F
